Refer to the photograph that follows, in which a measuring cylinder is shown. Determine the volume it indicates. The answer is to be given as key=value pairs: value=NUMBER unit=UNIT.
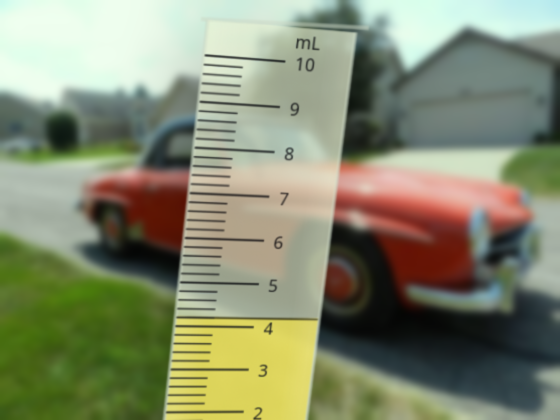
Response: value=4.2 unit=mL
